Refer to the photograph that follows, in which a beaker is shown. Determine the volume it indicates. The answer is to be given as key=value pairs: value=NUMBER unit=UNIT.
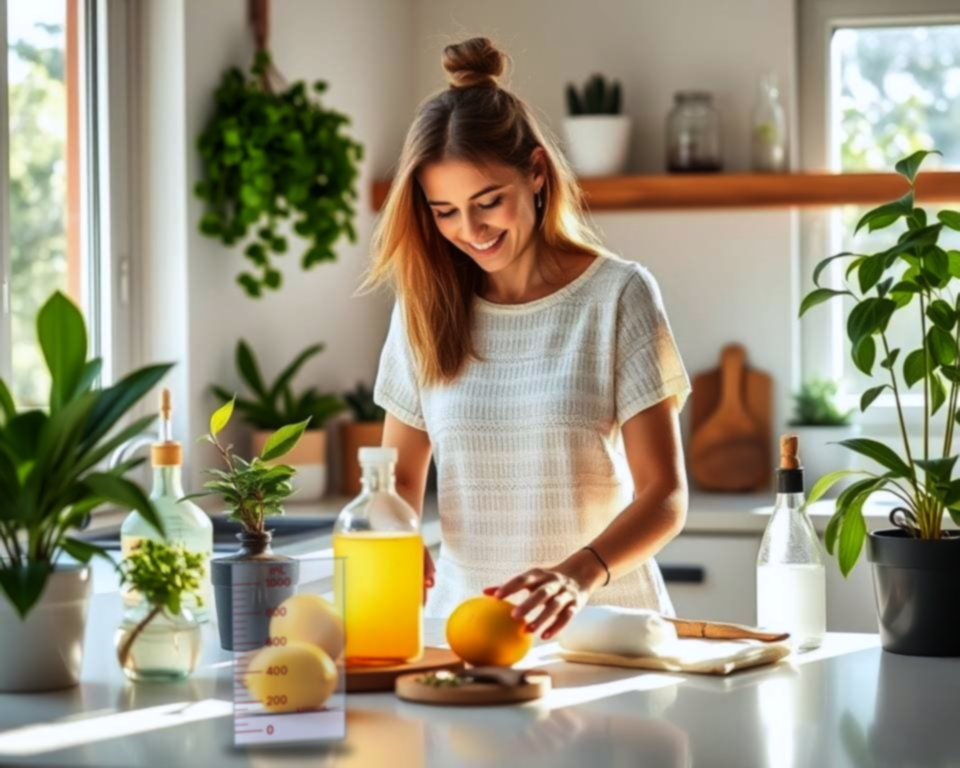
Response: value=100 unit=mL
